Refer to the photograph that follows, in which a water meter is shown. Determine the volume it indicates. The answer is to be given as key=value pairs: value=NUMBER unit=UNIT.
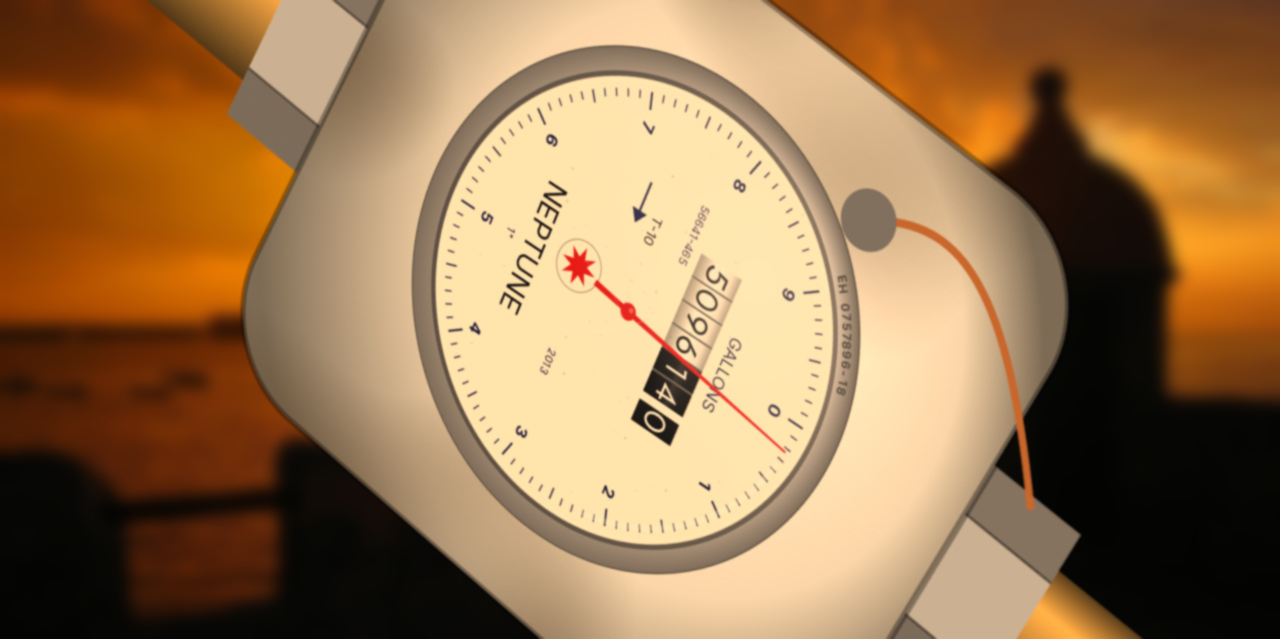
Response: value=5096140.2 unit=gal
